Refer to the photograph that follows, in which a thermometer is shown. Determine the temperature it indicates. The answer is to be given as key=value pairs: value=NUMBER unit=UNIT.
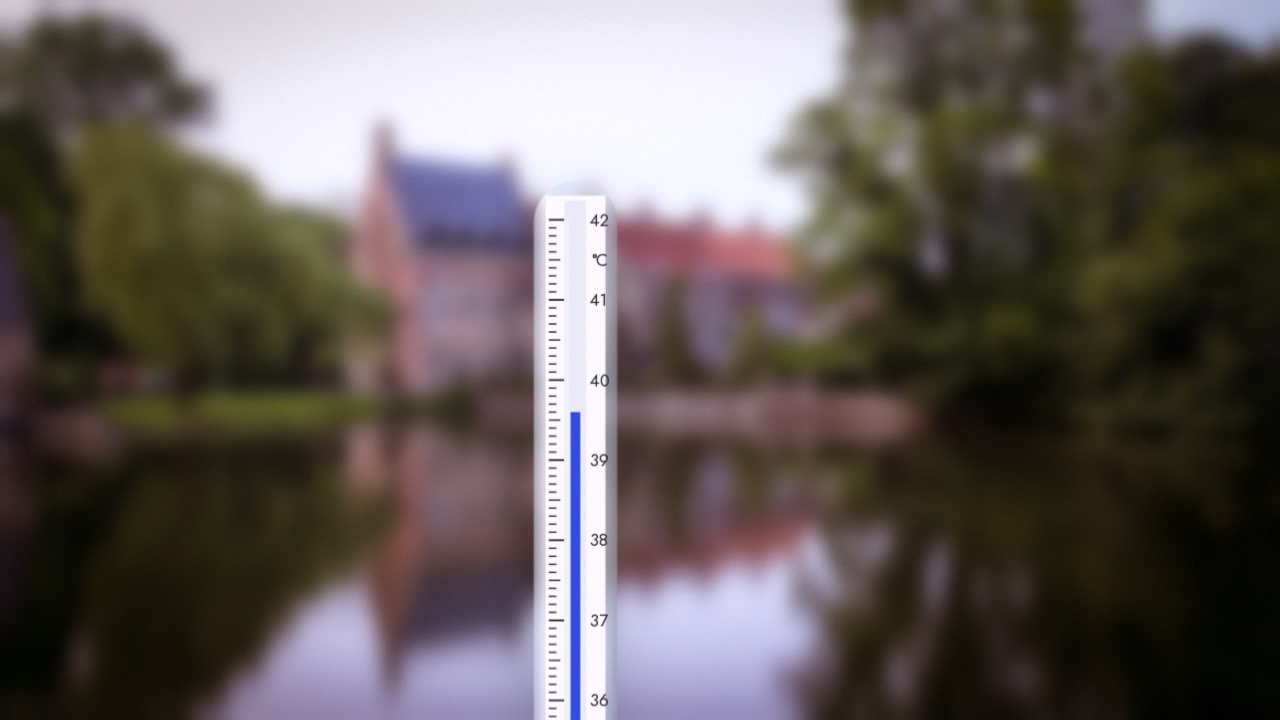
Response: value=39.6 unit=°C
